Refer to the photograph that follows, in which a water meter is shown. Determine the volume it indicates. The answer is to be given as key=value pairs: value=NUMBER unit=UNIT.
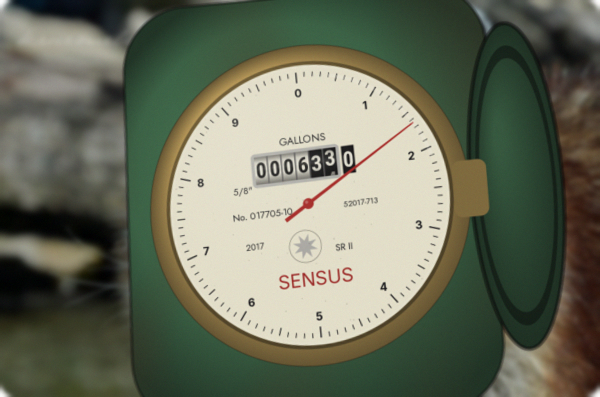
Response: value=6331.6 unit=gal
